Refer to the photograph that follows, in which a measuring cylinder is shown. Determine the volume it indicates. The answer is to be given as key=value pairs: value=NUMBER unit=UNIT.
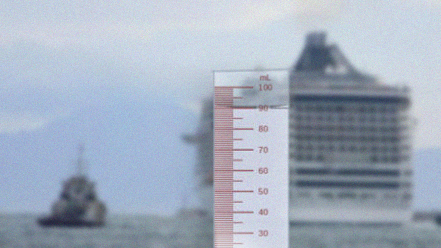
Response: value=90 unit=mL
